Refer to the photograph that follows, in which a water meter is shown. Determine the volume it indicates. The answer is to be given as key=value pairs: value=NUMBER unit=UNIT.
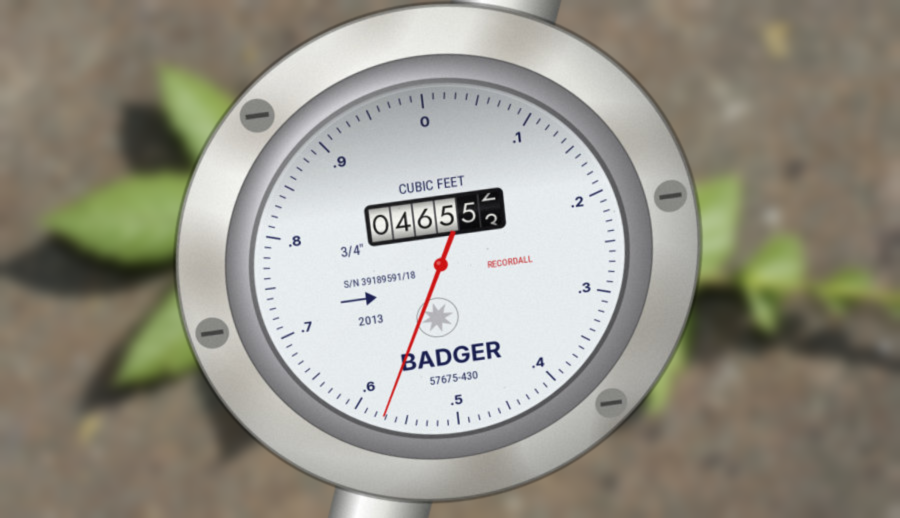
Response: value=46552.57 unit=ft³
